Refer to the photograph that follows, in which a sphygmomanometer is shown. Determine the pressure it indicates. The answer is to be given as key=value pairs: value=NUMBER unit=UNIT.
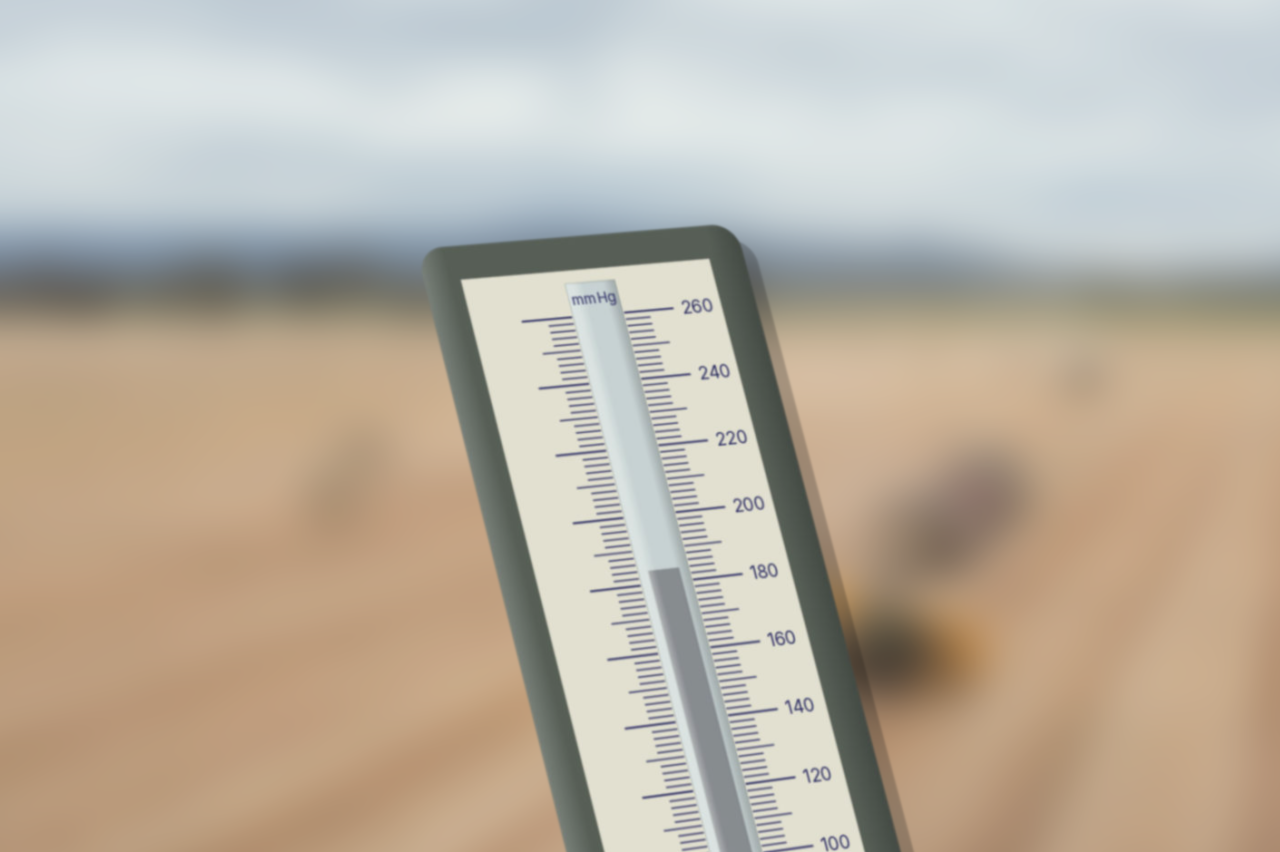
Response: value=184 unit=mmHg
